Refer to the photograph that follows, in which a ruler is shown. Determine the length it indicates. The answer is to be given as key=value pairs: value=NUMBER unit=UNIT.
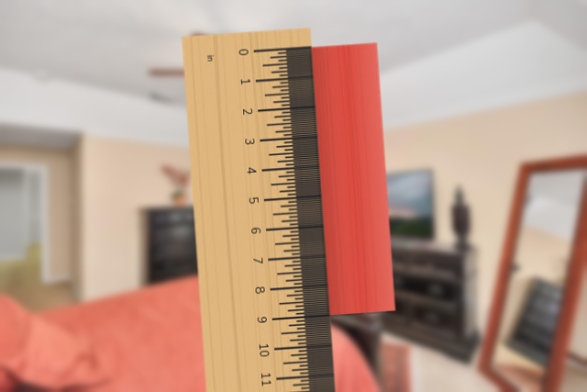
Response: value=9 unit=in
